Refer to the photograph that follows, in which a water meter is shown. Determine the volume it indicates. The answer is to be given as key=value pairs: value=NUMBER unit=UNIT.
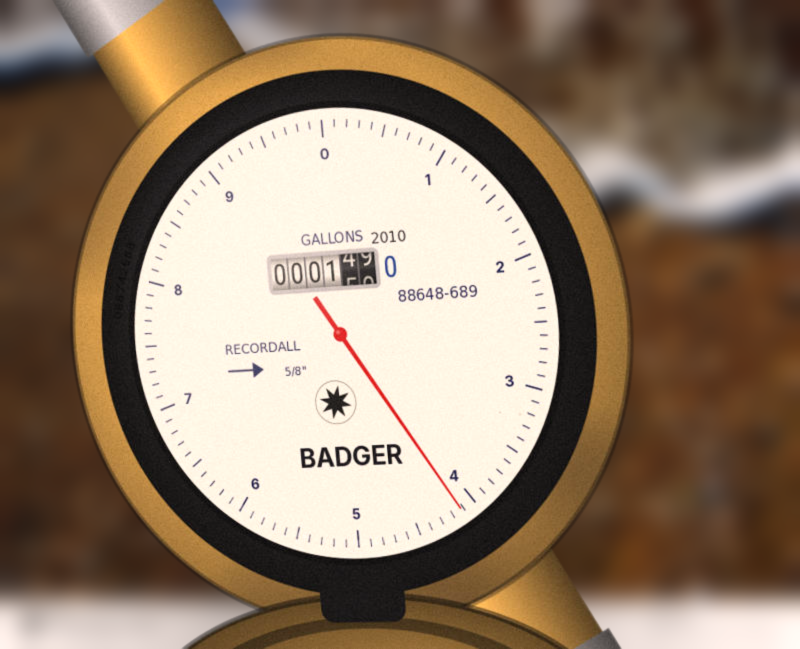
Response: value=1494.1 unit=gal
